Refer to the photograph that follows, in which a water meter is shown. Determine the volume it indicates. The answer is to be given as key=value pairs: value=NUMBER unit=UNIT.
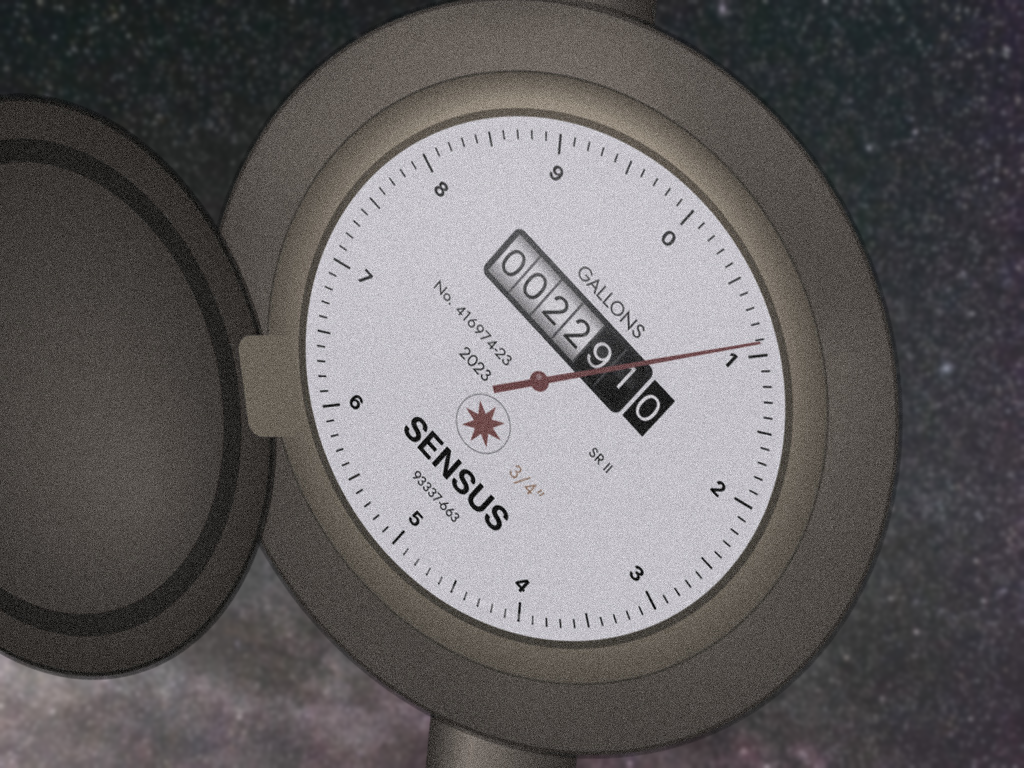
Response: value=22910.9 unit=gal
